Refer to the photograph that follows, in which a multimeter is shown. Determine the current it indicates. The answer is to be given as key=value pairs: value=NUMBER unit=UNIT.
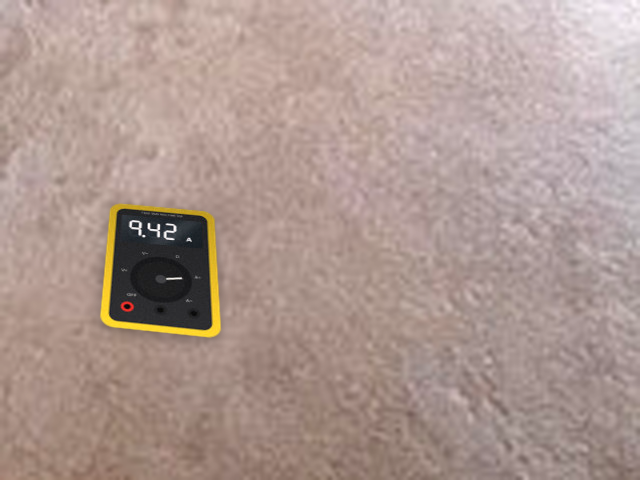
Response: value=9.42 unit=A
